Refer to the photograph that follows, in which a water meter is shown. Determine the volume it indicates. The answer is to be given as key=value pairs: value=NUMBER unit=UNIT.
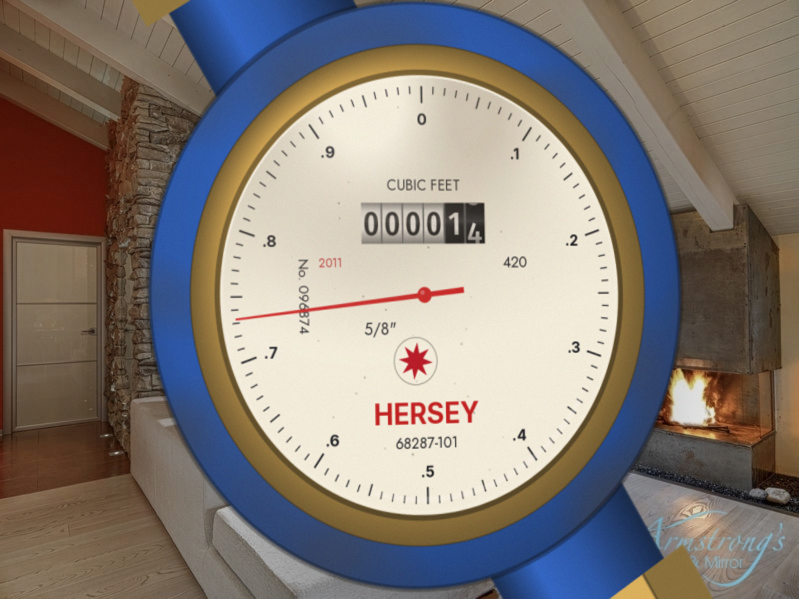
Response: value=13.73 unit=ft³
